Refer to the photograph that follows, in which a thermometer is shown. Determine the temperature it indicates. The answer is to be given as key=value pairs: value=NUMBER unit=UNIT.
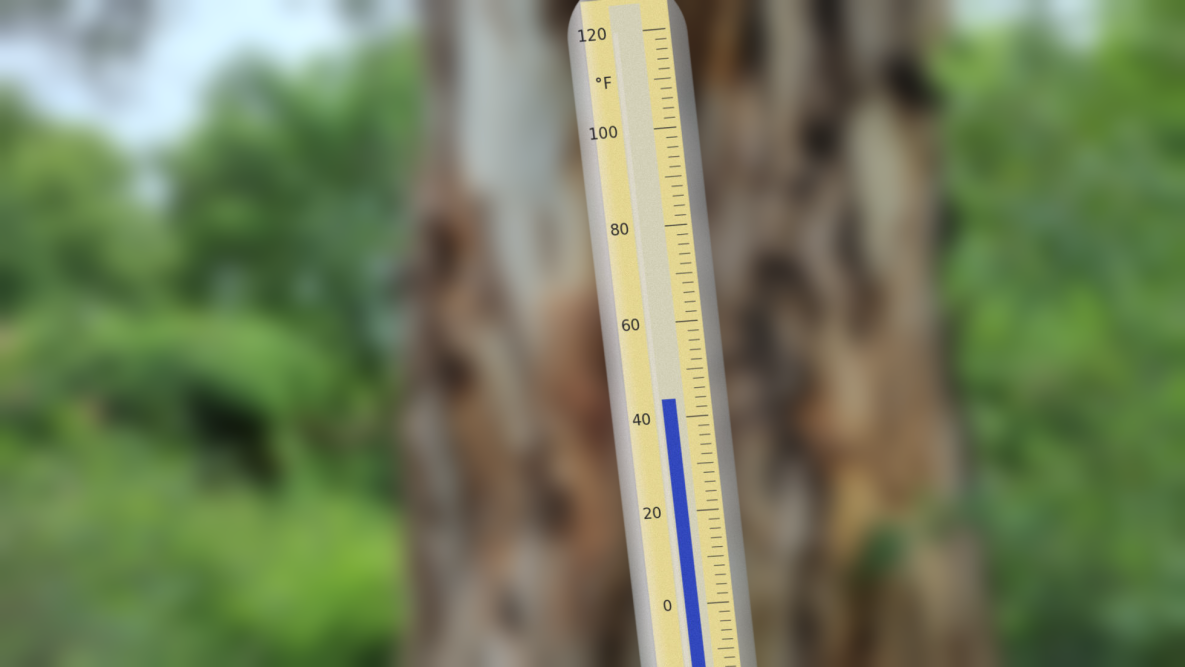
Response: value=44 unit=°F
